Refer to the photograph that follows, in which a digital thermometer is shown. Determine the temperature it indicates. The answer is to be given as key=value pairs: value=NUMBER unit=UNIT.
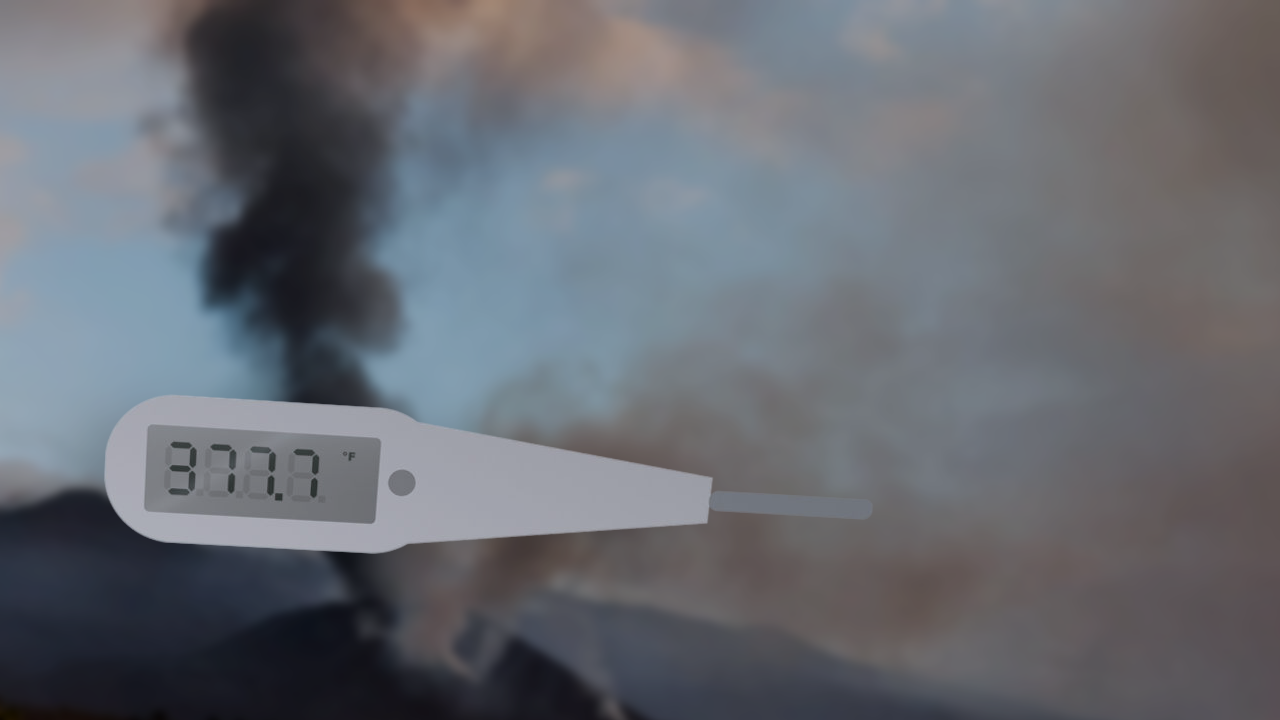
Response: value=377.7 unit=°F
